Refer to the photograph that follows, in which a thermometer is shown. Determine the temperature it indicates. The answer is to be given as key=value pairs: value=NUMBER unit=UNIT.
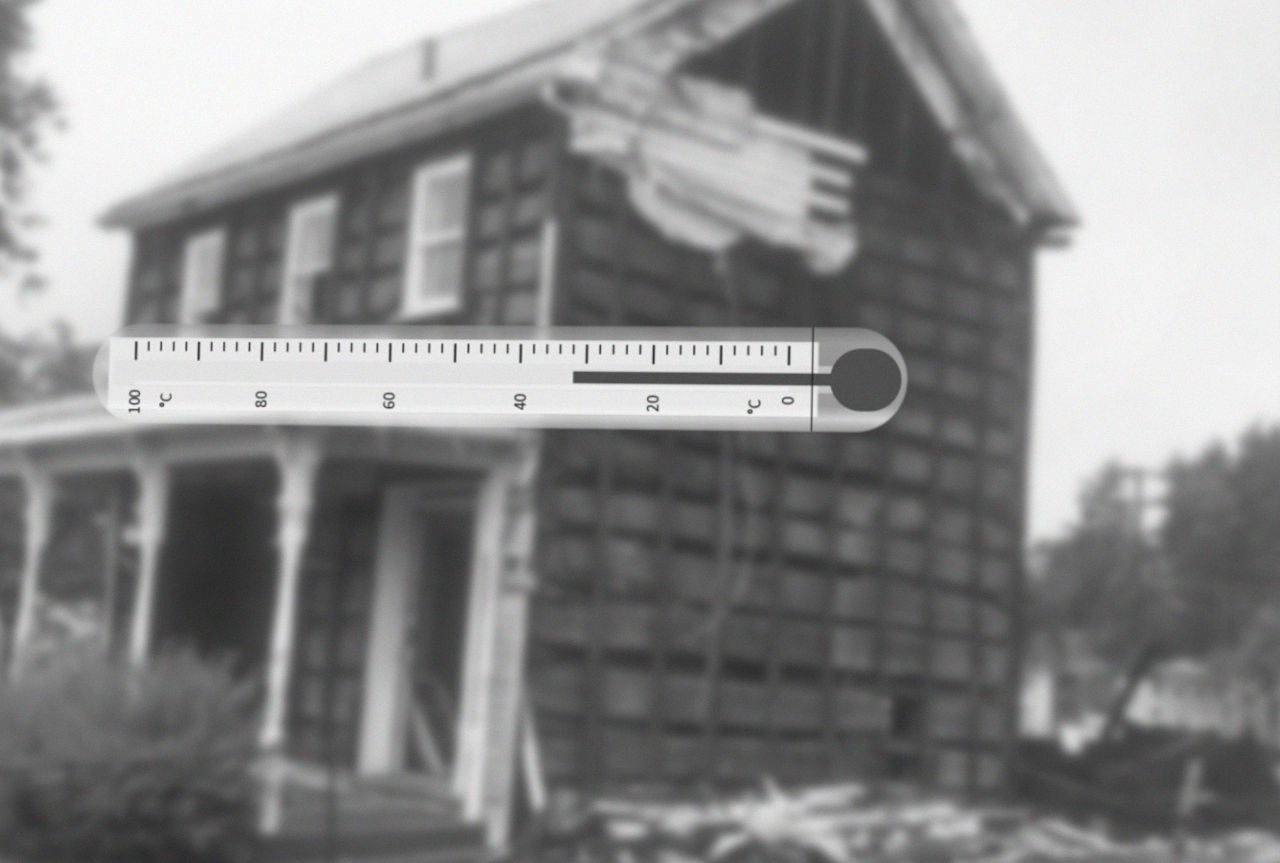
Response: value=32 unit=°C
